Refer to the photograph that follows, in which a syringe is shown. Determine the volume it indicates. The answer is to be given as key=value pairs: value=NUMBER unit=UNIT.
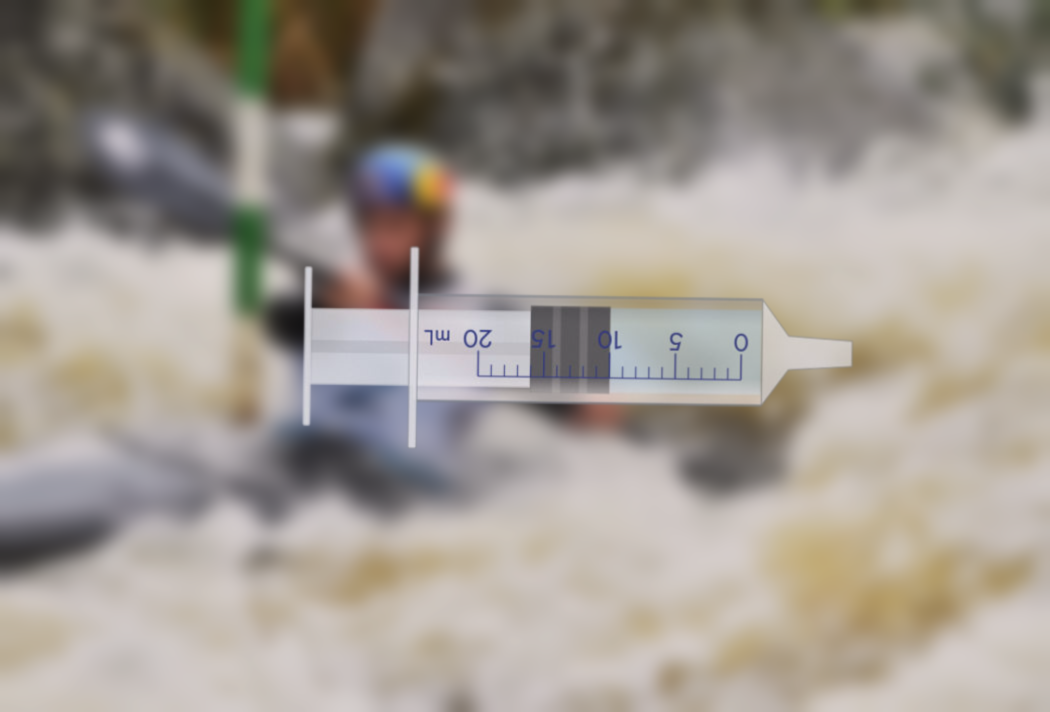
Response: value=10 unit=mL
